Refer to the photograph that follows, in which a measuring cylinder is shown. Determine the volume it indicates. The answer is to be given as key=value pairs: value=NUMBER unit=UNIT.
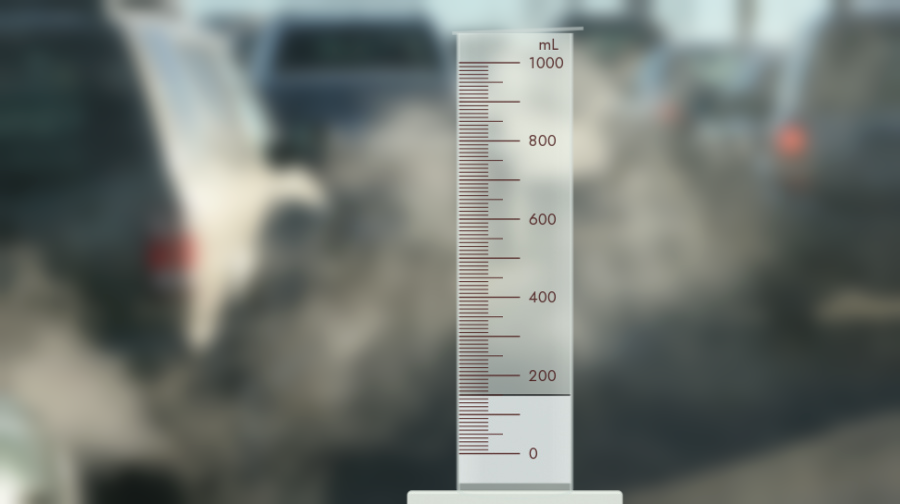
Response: value=150 unit=mL
